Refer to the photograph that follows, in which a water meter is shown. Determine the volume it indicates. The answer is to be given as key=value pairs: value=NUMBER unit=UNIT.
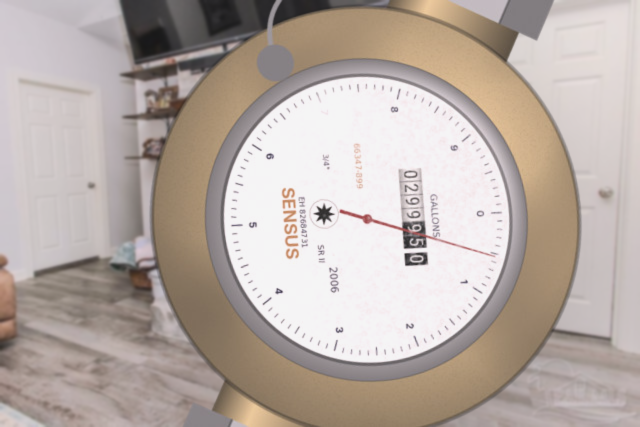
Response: value=299950.5 unit=gal
